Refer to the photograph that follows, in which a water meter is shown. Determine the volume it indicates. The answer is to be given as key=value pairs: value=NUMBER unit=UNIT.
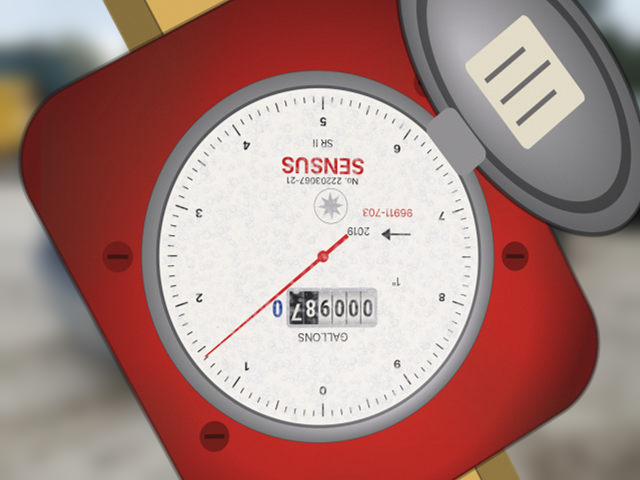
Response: value=9871.4 unit=gal
